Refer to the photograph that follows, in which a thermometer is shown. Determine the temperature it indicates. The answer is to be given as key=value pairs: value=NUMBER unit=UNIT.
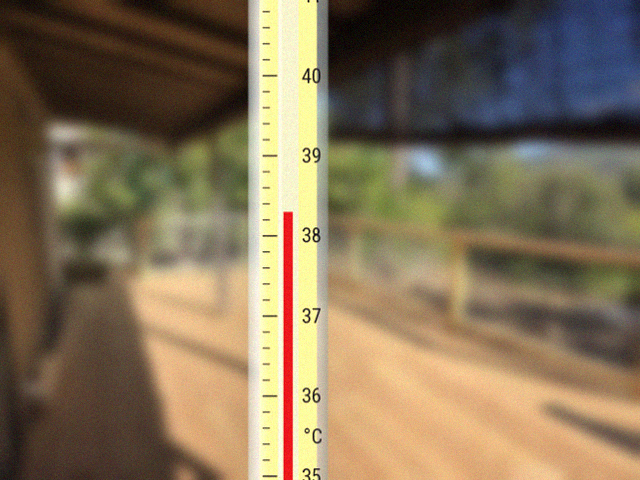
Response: value=38.3 unit=°C
